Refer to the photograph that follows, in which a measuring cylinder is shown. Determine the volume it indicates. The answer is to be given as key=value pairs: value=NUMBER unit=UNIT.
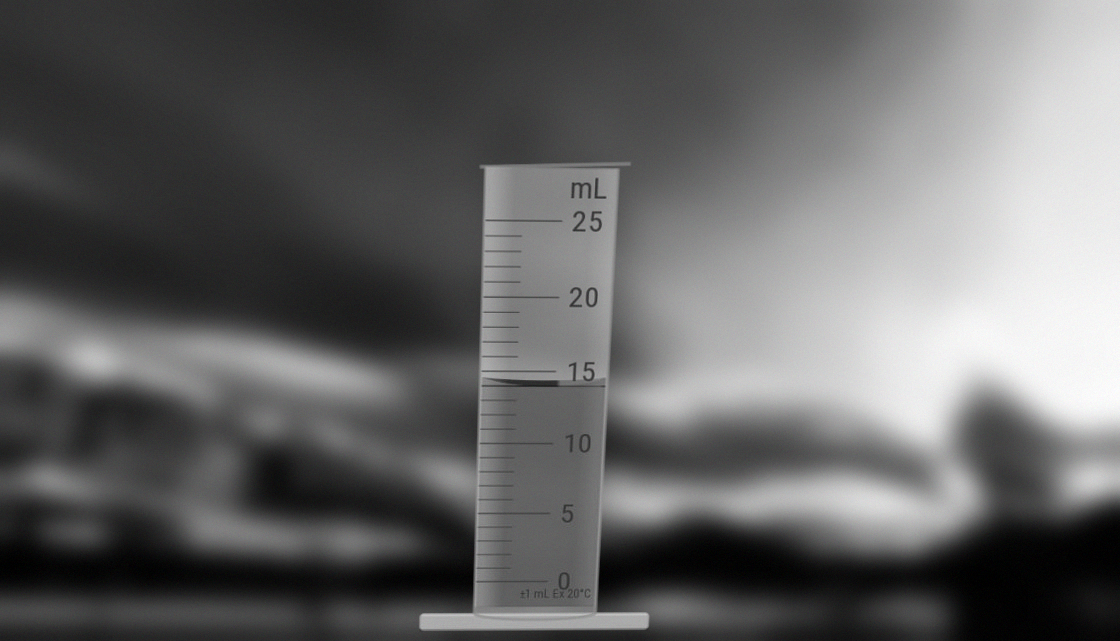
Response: value=14 unit=mL
